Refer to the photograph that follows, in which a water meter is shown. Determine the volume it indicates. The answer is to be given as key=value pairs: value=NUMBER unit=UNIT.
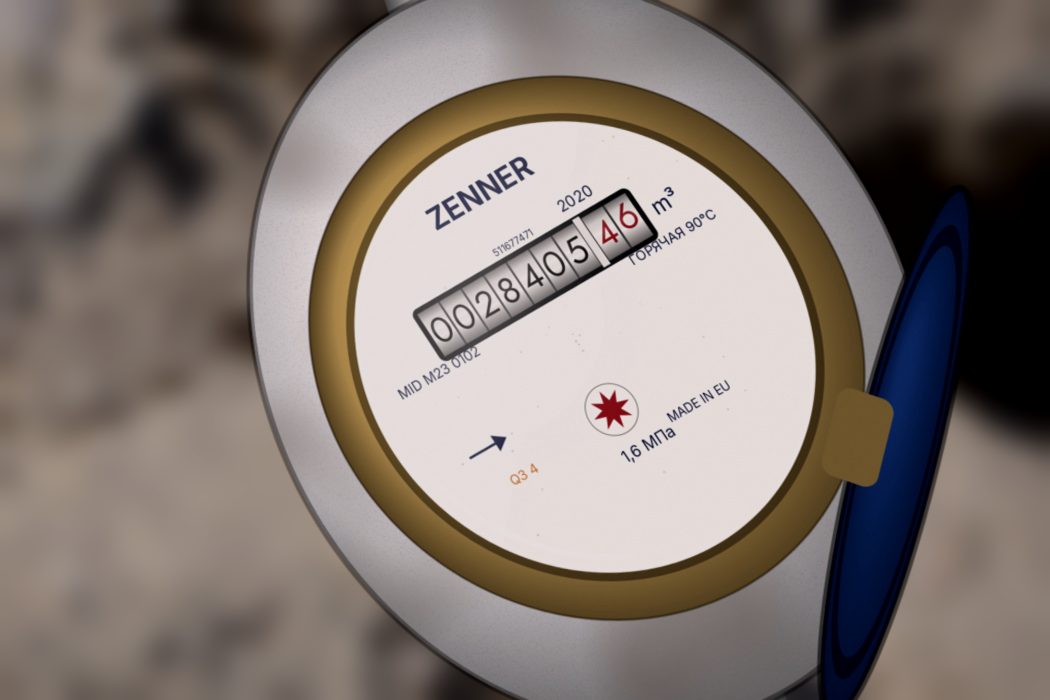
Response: value=28405.46 unit=m³
